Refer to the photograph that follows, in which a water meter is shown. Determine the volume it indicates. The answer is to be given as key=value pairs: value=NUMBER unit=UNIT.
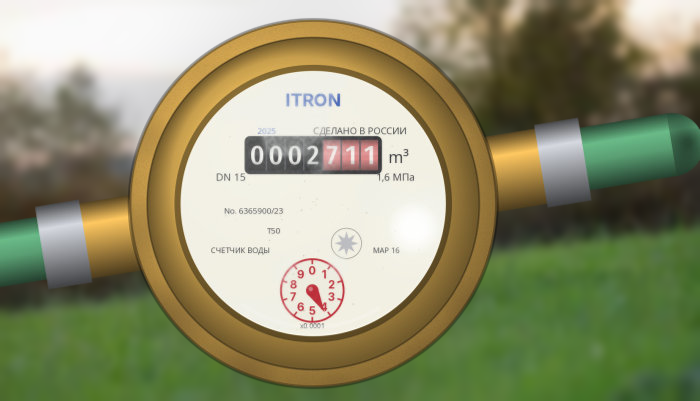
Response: value=2.7114 unit=m³
